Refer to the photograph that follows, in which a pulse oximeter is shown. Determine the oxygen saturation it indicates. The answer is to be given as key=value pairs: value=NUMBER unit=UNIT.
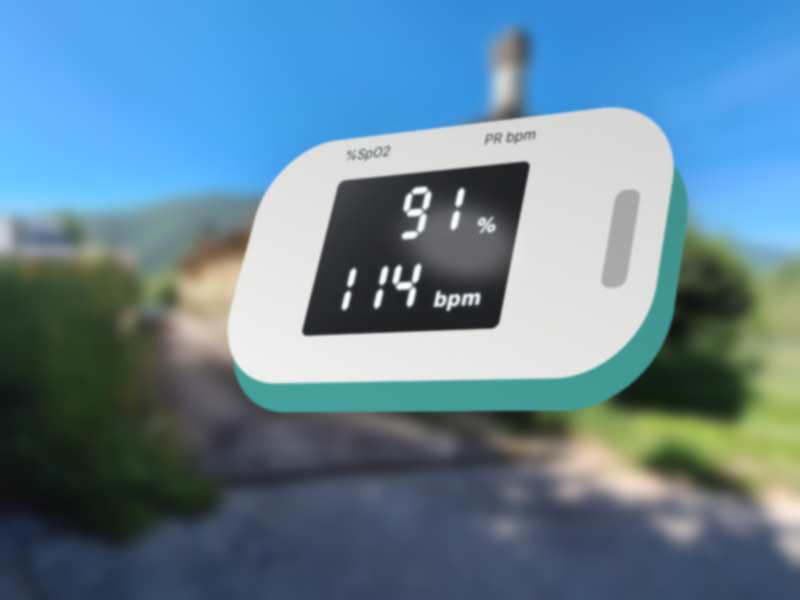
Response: value=91 unit=%
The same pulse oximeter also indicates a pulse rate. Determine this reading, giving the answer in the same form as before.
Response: value=114 unit=bpm
